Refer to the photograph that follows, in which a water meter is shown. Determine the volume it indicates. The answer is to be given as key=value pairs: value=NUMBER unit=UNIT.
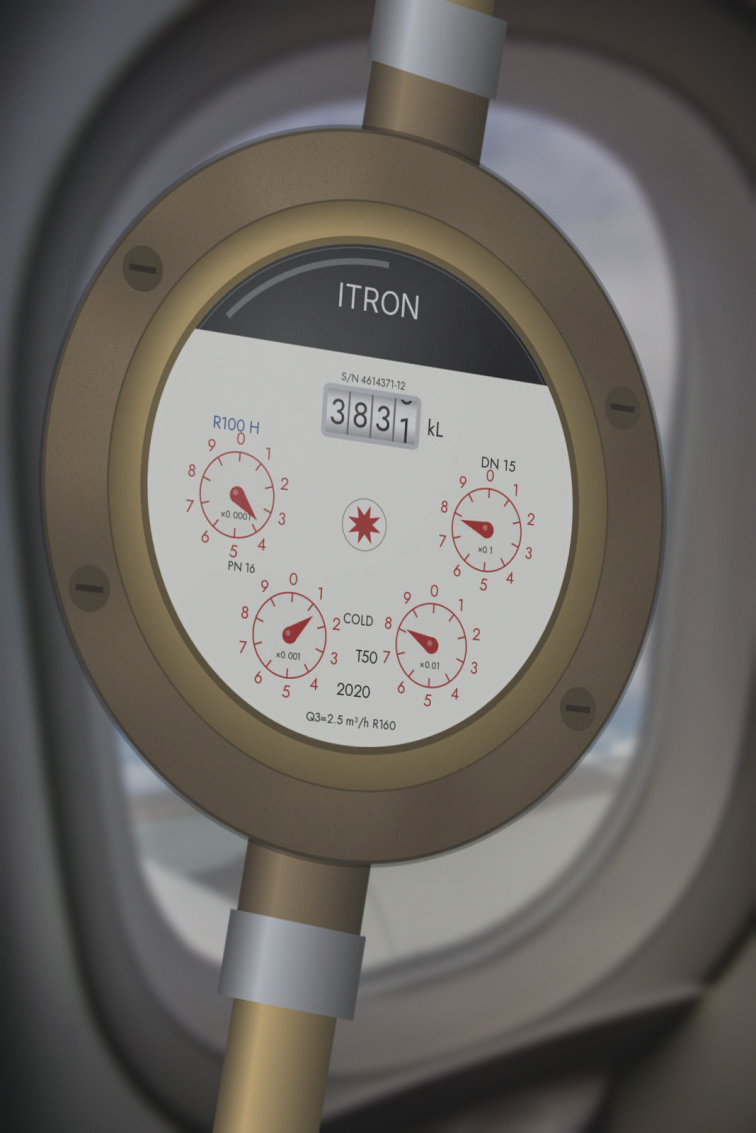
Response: value=3830.7813 unit=kL
